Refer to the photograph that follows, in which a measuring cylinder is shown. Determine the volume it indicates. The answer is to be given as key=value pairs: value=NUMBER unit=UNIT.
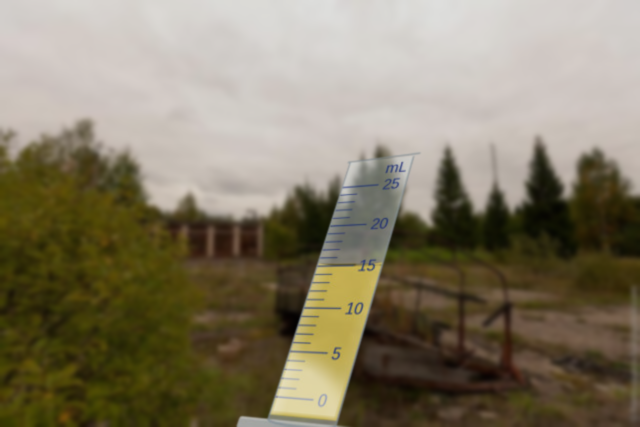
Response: value=15 unit=mL
